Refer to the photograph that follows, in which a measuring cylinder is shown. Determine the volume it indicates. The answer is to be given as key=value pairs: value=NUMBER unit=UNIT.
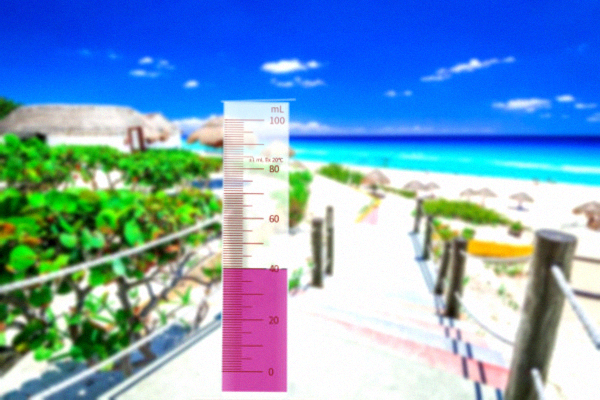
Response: value=40 unit=mL
